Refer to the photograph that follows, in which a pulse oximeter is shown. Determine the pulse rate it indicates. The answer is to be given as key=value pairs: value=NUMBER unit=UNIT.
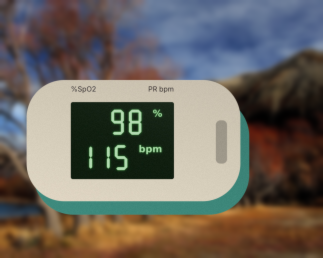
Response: value=115 unit=bpm
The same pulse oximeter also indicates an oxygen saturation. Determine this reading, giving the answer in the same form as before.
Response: value=98 unit=%
